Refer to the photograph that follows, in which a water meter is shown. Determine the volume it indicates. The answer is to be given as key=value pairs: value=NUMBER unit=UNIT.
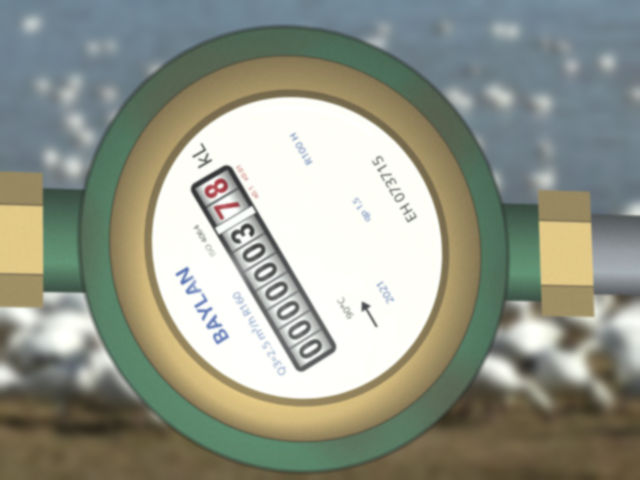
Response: value=3.78 unit=kL
